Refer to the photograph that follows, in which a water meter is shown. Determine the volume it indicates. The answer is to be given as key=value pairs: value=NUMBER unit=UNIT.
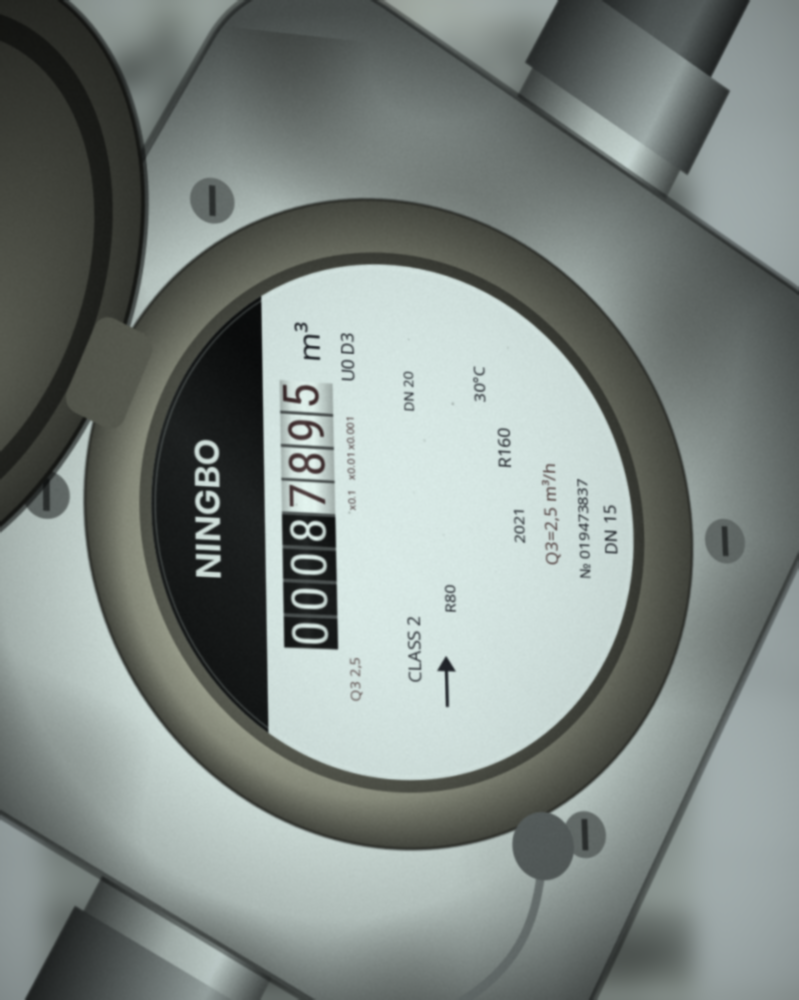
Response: value=8.7895 unit=m³
